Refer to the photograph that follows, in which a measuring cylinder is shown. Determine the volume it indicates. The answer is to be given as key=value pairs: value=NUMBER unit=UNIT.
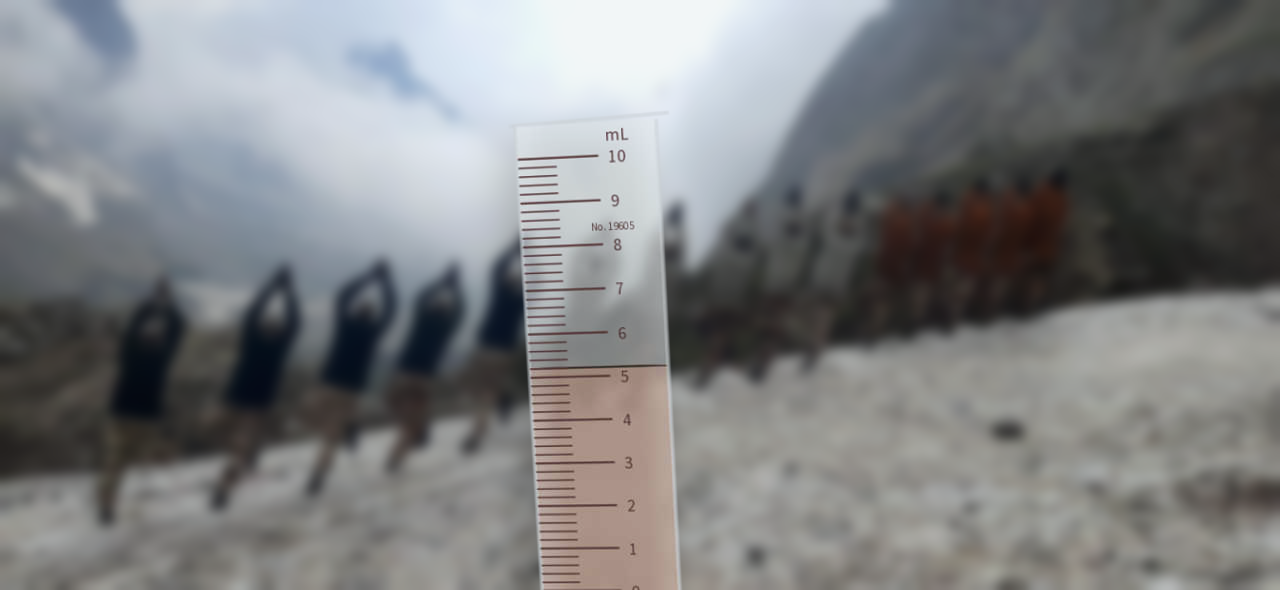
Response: value=5.2 unit=mL
